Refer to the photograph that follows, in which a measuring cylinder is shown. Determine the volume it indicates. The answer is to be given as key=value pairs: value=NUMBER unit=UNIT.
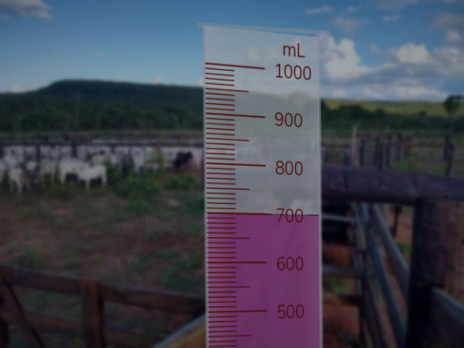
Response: value=700 unit=mL
